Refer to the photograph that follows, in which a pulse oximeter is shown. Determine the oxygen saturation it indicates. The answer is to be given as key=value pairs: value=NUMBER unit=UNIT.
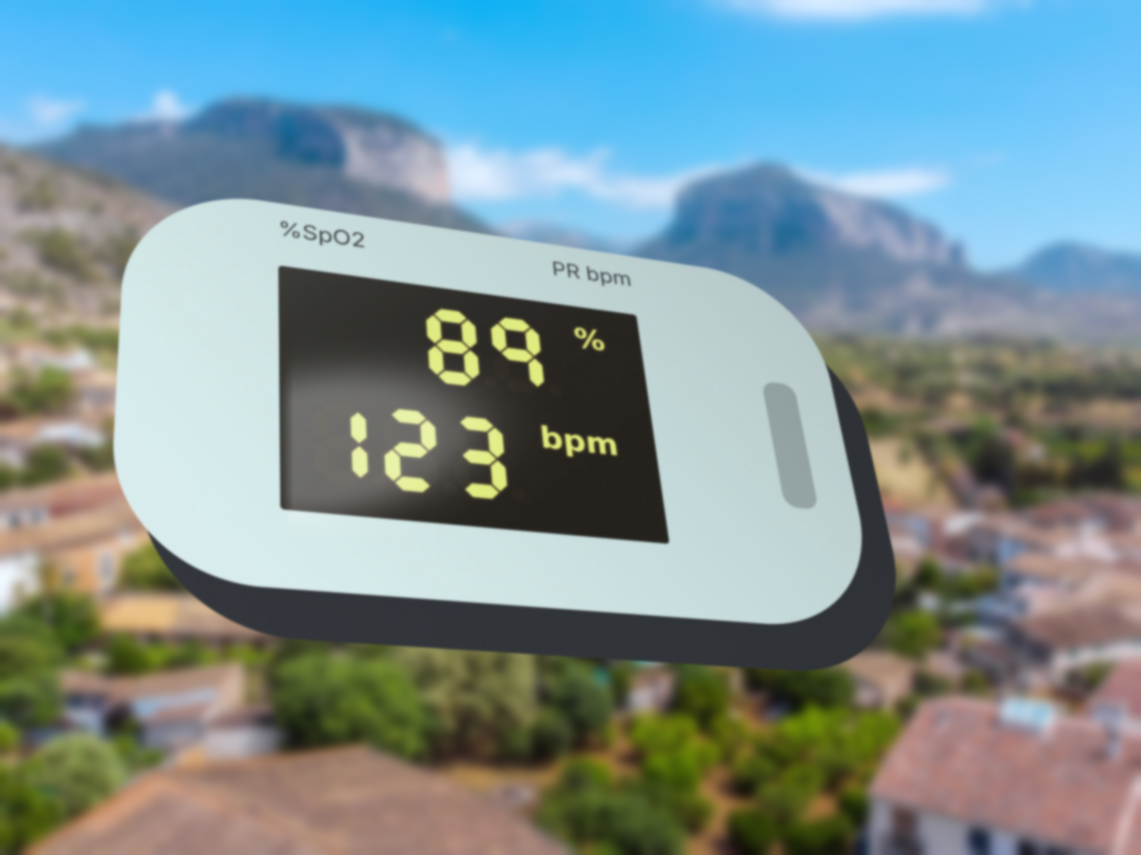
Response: value=89 unit=%
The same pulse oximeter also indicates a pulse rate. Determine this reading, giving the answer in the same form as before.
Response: value=123 unit=bpm
